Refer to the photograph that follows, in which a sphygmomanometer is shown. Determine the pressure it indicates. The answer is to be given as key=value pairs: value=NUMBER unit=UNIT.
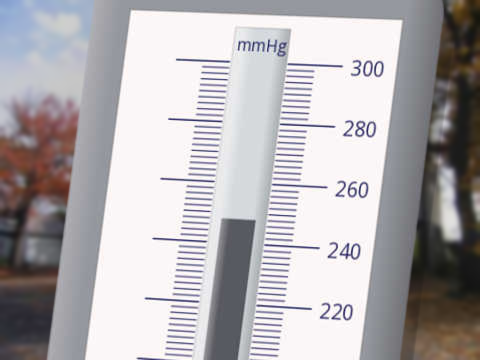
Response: value=248 unit=mmHg
